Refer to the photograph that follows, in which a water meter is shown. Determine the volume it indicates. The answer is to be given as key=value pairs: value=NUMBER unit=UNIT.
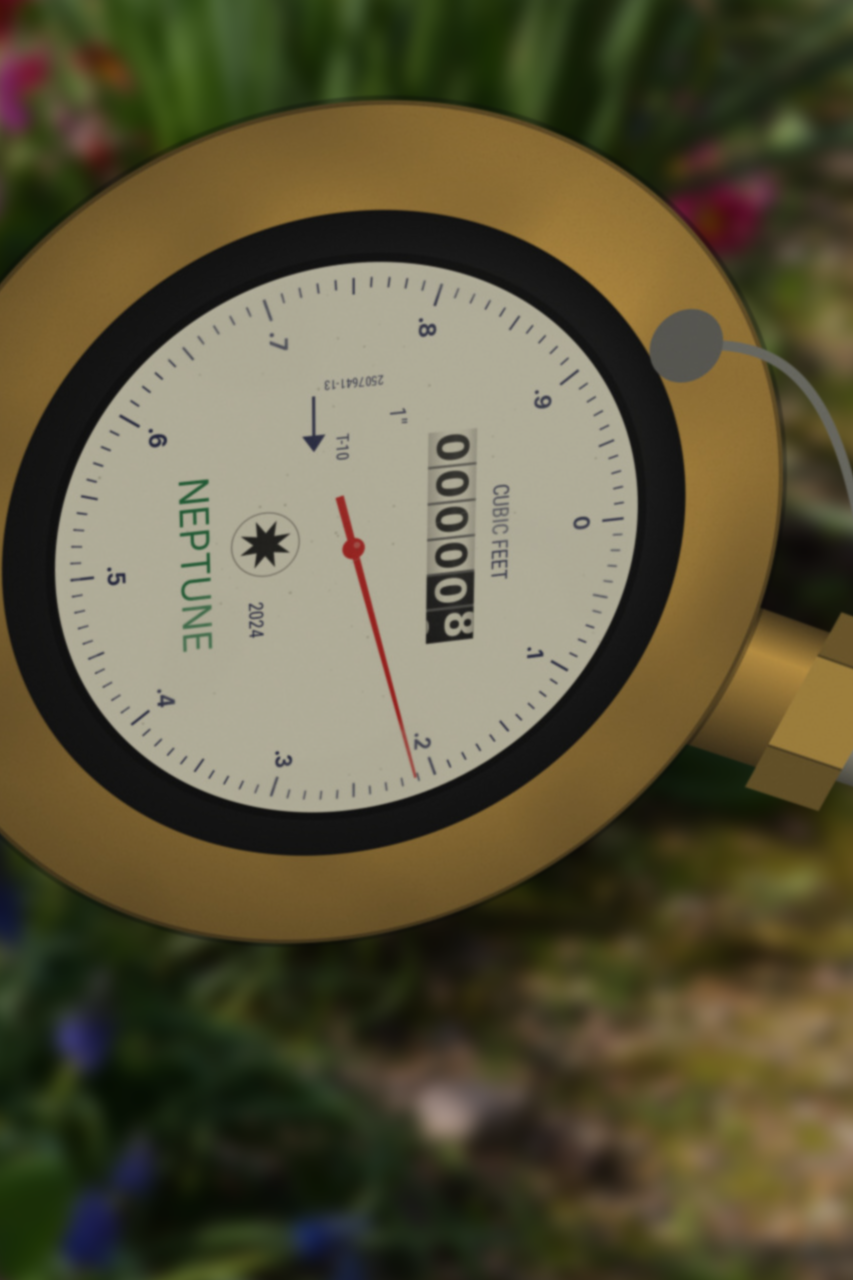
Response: value=8.21 unit=ft³
